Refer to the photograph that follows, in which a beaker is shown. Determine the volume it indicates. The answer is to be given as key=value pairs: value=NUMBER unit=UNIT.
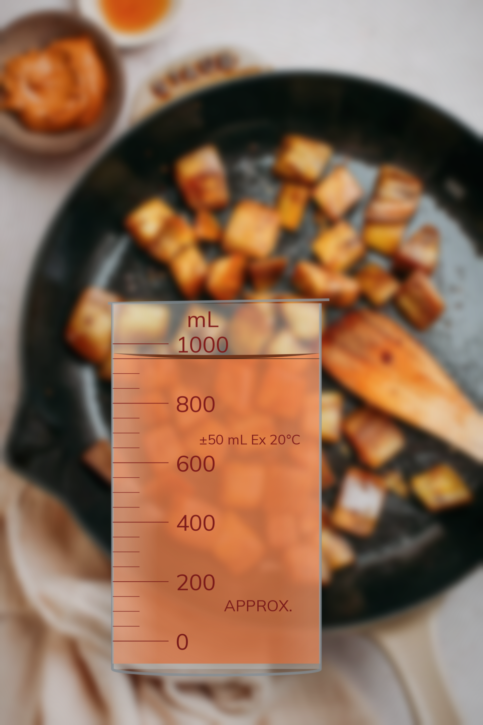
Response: value=950 unit=mL
